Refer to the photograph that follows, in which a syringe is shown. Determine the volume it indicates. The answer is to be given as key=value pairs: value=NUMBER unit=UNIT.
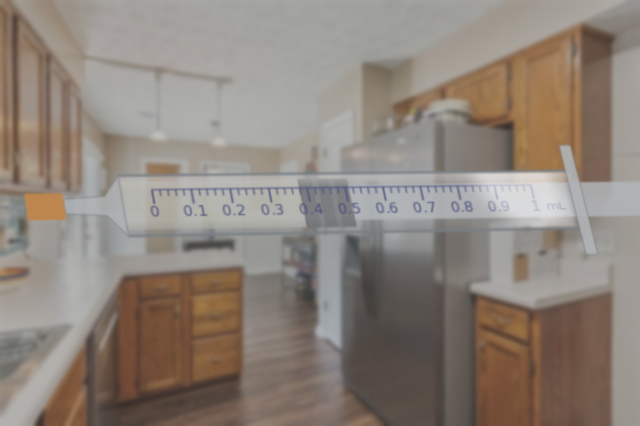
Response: value=0.38 unit=mL
